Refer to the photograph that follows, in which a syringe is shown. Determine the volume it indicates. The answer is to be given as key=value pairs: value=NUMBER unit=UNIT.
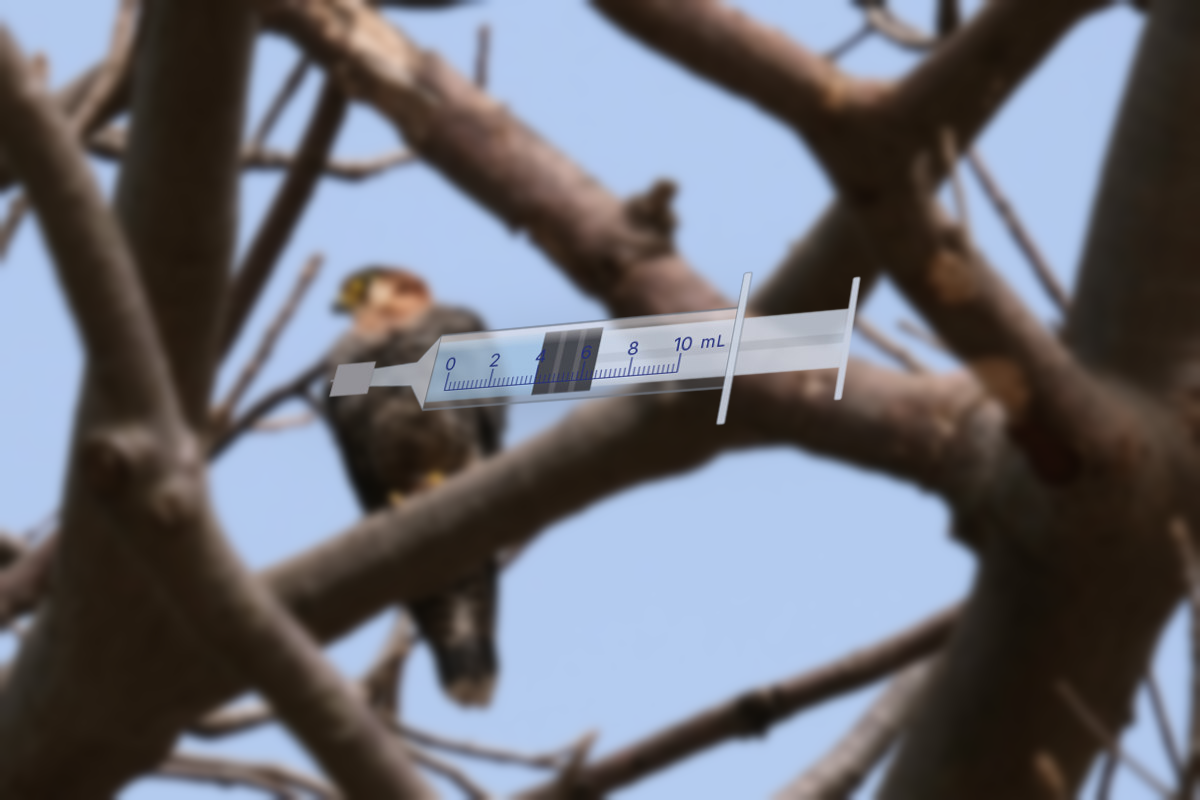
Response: value=4 unit=mL
